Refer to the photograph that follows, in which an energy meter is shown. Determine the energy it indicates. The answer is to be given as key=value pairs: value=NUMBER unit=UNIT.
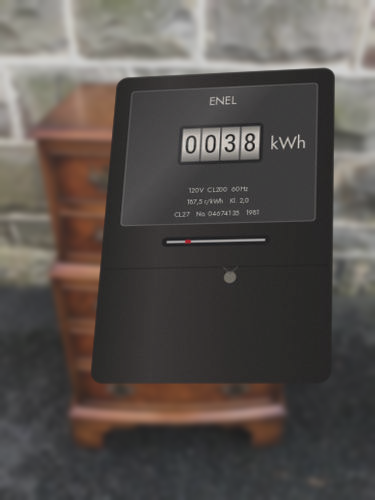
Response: value=38 unit=kWh
